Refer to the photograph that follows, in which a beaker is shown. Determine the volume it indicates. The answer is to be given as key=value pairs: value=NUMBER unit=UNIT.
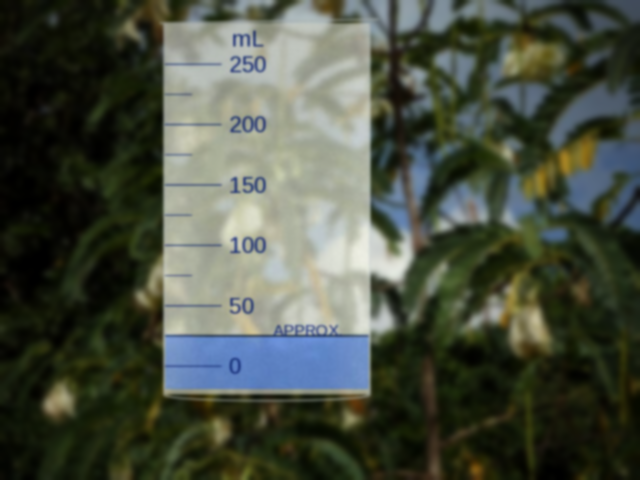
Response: value=25 unit=mL
